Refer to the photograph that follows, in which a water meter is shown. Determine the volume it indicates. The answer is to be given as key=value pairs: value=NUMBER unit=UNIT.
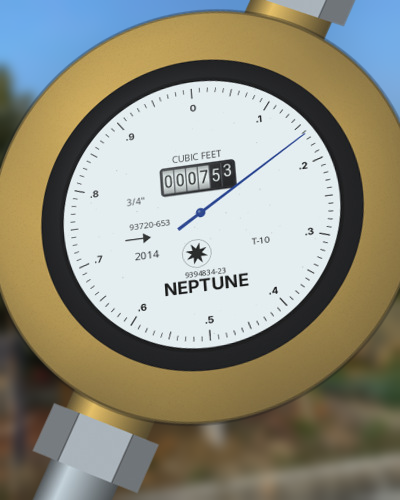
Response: value=753.16 unit=ft³
